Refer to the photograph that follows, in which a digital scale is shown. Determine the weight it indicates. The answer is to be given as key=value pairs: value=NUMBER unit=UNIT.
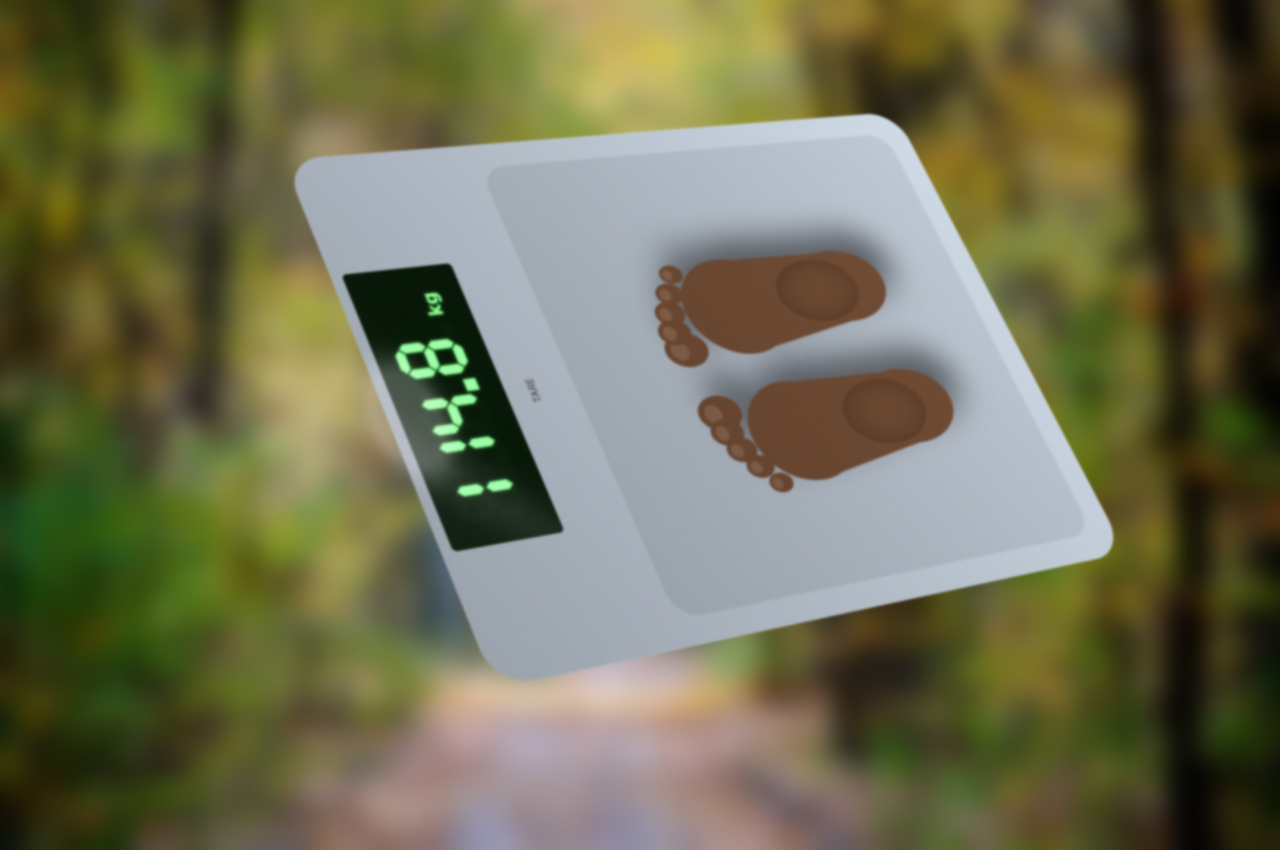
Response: value=114.8 unit=kg
